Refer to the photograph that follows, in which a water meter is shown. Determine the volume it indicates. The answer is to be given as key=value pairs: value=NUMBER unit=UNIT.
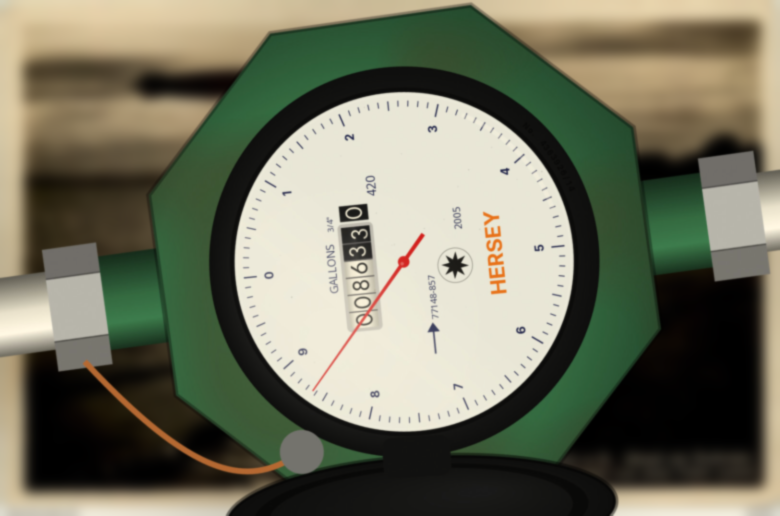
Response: value=86328.6 unit=gal
